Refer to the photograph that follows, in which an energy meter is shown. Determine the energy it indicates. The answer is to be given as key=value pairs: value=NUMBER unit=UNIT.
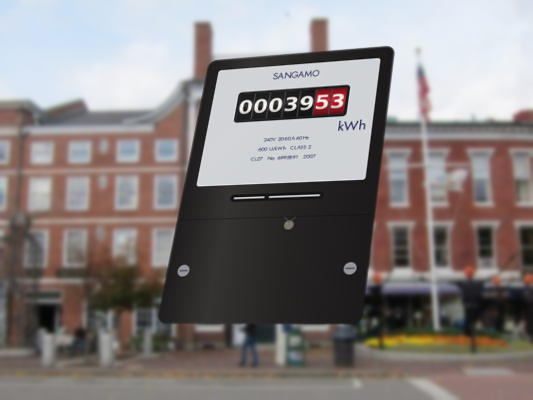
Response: value=39.53 unit=kWh
